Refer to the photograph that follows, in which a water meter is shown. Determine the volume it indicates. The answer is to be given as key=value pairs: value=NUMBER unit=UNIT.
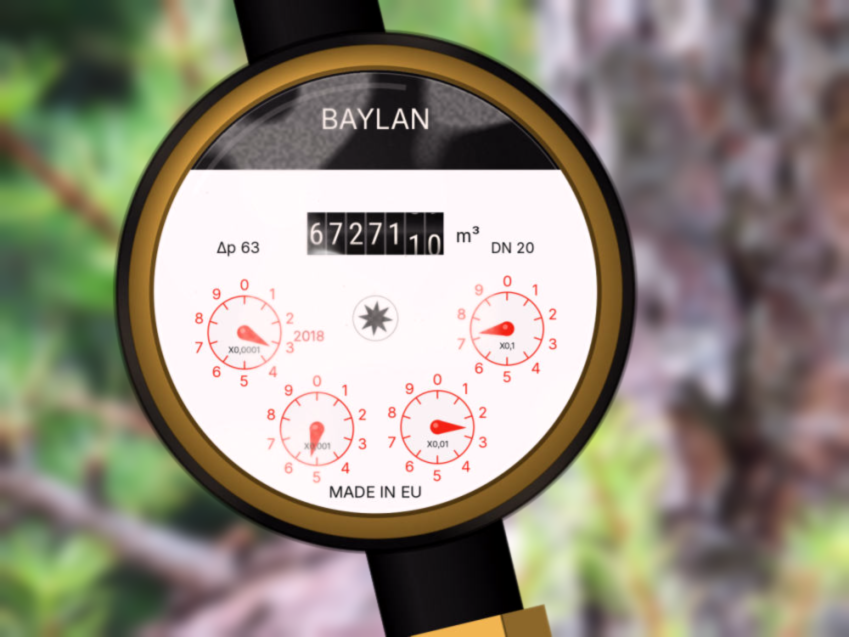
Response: value=6727109.7253 unit=m³
